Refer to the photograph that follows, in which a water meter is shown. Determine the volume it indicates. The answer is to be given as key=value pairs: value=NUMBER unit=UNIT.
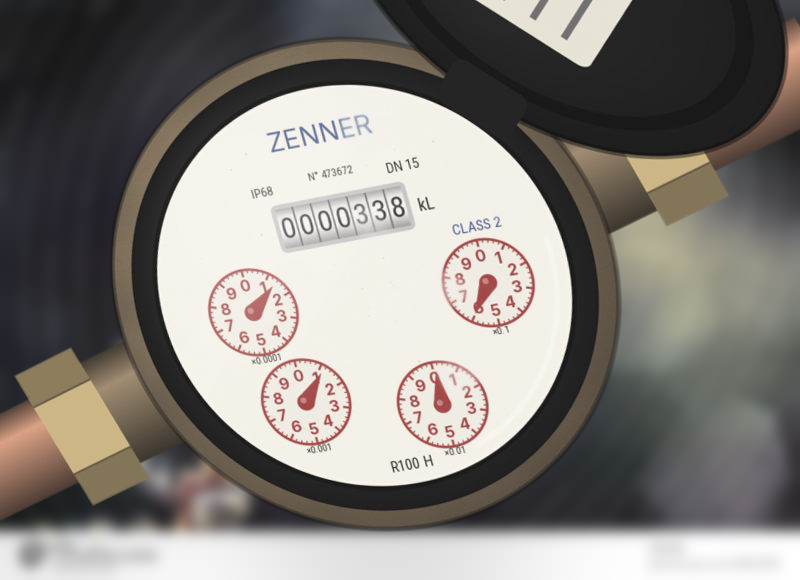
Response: value=338.6011 unit=kL
